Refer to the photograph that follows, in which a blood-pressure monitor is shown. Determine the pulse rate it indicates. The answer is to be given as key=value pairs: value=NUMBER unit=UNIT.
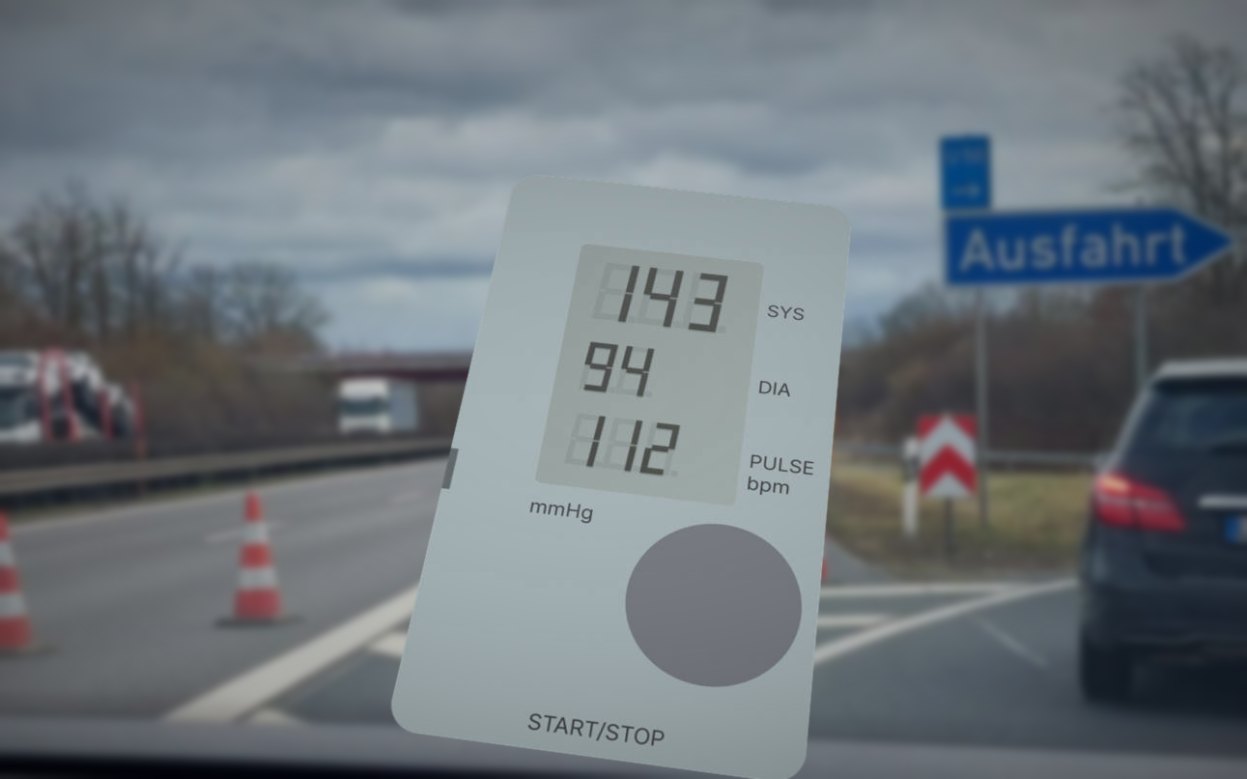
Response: value=112 unit=bpm
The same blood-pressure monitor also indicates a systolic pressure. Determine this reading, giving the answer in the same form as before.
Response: value=143 unit=mmHg
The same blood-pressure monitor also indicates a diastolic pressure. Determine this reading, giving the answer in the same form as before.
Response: value=94 unit=mmHg
